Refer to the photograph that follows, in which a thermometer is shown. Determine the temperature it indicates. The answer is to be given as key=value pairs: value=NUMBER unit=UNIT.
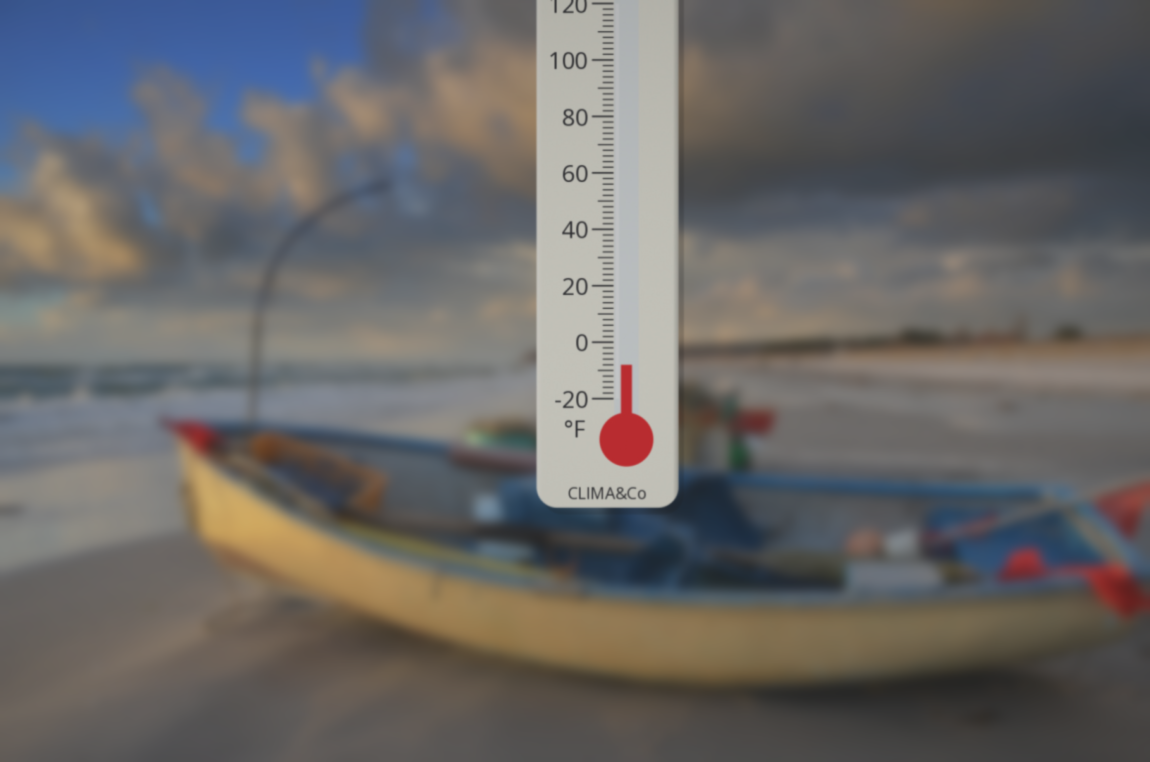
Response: value=-8 unit=°F
